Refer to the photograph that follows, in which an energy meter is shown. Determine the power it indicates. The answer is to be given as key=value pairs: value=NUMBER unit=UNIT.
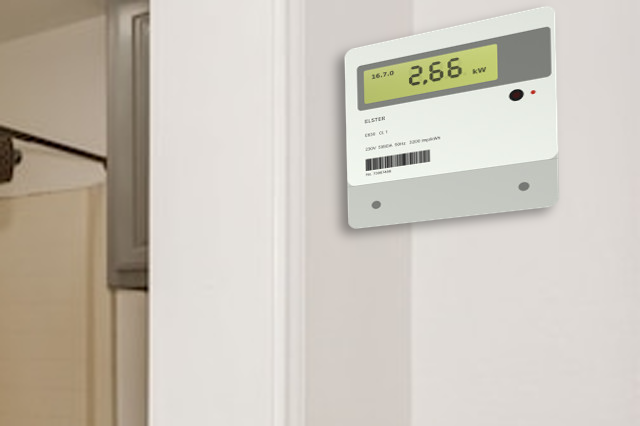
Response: value=2.66 unit=kW
